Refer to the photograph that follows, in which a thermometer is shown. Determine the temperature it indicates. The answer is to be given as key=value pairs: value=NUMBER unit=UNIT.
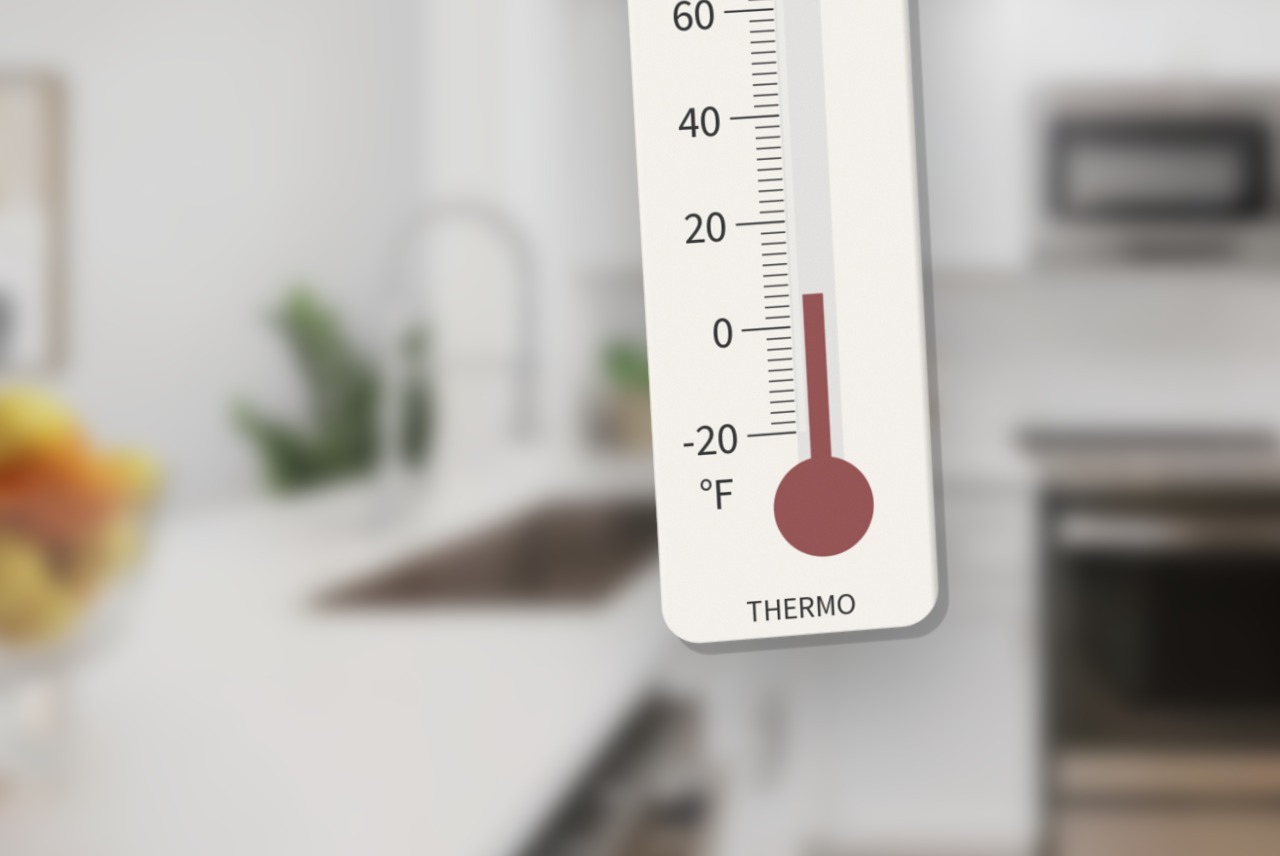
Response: value=6 unit=°F
